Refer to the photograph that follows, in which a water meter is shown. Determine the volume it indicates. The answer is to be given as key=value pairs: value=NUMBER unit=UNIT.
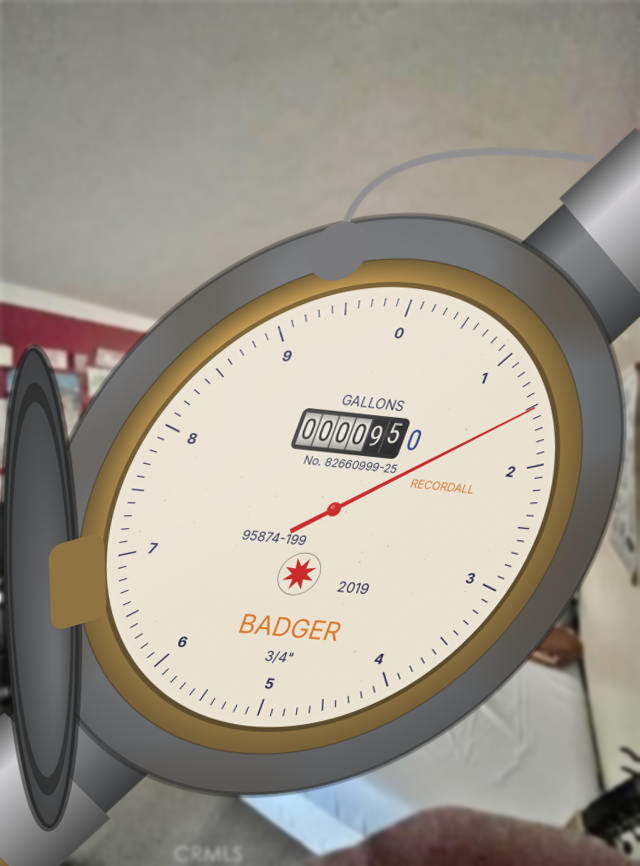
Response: value=951.5 unit=gal
